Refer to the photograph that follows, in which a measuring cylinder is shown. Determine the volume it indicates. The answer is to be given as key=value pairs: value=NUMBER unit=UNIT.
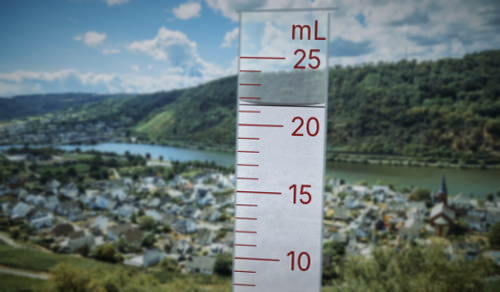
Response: value=21.5 unit=mL
